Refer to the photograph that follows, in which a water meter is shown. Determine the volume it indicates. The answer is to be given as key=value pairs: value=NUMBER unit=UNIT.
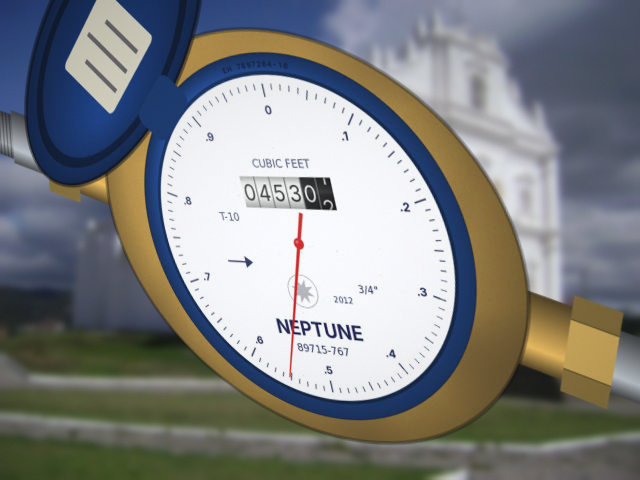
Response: value=45301.55 unit=ft³
